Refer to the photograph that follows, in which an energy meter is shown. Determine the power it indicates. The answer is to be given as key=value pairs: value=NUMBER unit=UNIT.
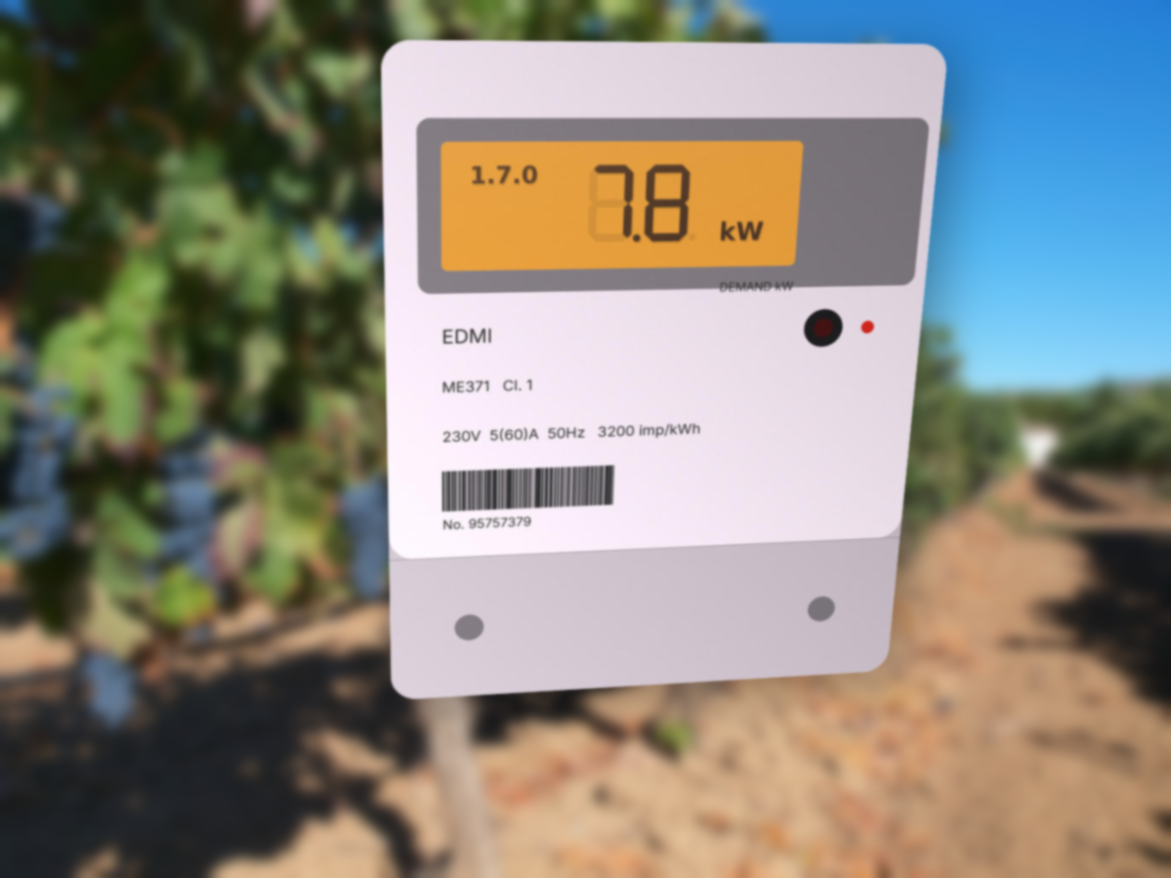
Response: value=7.8 unit=kW
